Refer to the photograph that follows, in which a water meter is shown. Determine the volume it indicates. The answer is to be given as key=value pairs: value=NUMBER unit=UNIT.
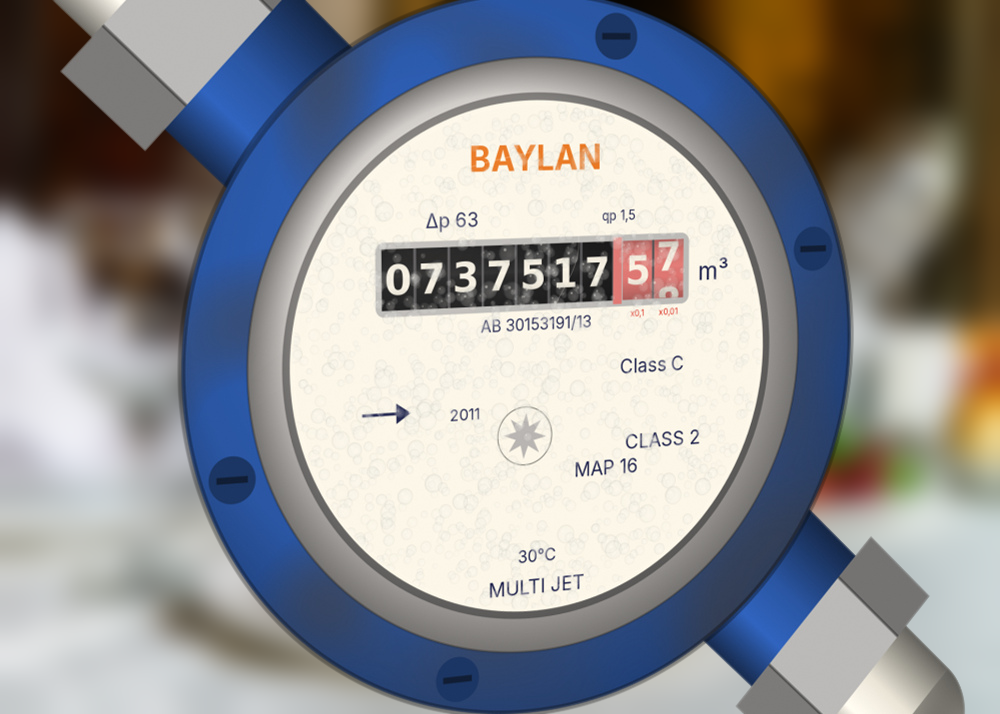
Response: value=737517.57 unit=m³
